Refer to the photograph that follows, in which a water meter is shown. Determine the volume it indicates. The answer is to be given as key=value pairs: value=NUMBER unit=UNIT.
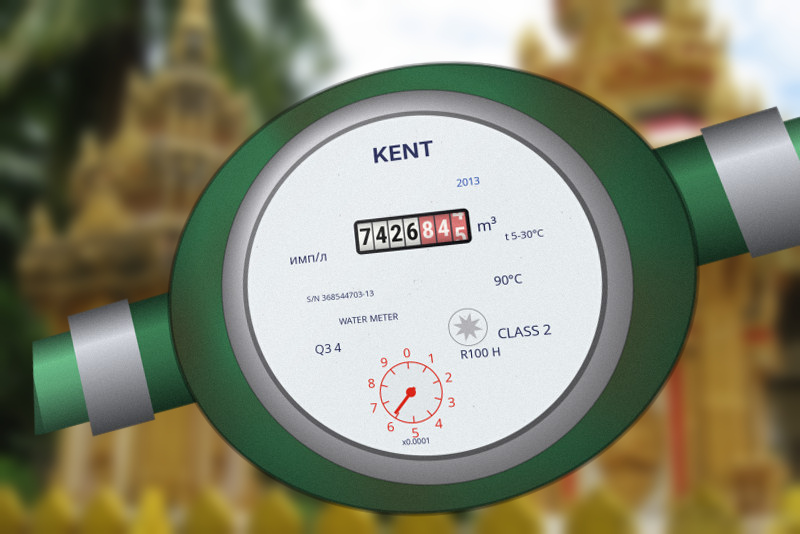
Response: value=7426.8446 unit=m³
